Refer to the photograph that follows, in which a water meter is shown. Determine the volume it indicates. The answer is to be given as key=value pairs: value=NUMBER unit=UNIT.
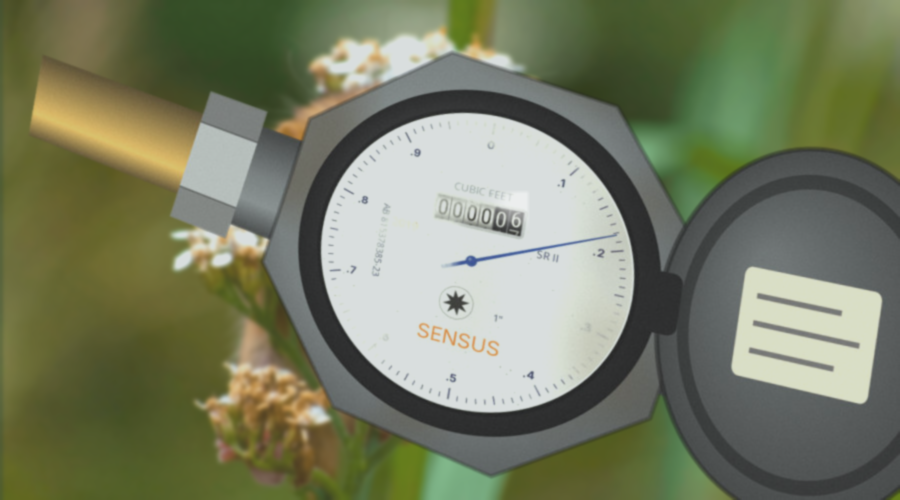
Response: value=6.18 unit=ft³
